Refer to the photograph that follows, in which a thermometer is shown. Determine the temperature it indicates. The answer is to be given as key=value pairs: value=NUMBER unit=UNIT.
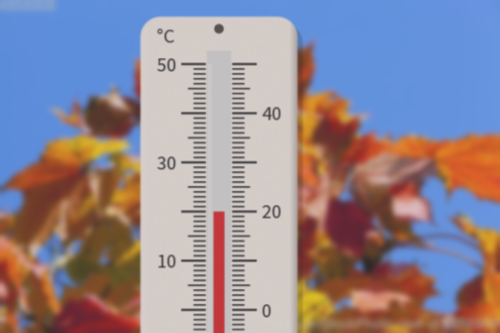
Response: value=20 unit=°C
